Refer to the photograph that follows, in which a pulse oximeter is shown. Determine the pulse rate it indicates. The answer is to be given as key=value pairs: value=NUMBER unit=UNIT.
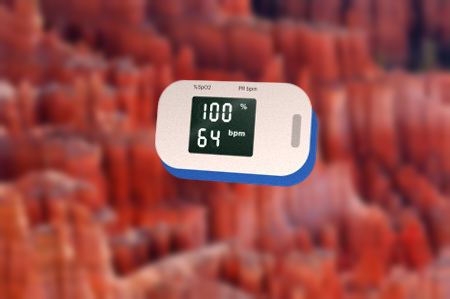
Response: value=64 unit=bpm
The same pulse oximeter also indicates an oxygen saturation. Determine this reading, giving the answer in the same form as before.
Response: value=100 unit=%
